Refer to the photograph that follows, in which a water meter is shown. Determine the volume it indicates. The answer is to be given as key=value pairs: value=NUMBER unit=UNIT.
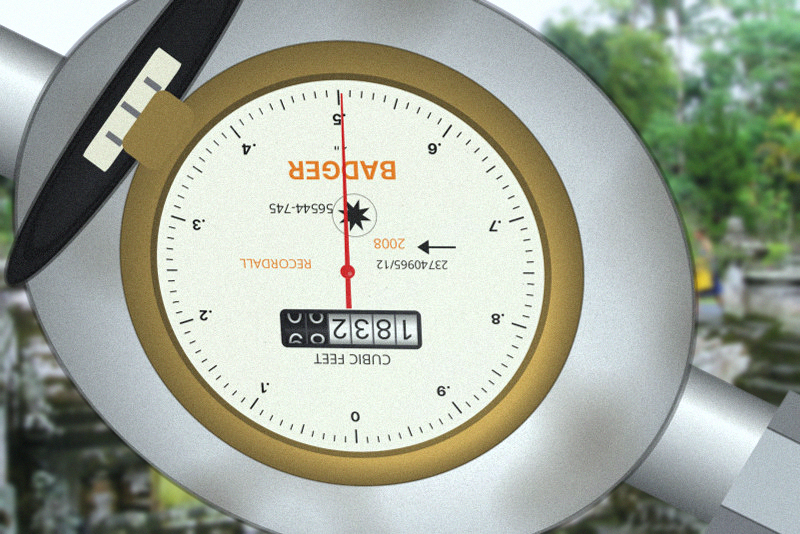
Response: value=183289.50 unit=ft³
